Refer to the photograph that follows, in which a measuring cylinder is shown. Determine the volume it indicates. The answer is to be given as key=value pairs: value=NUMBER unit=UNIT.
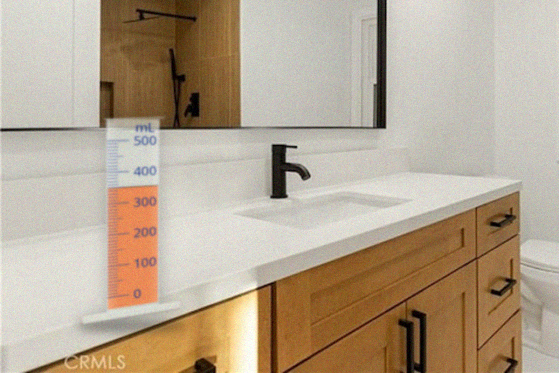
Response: value=350 unit=mL
